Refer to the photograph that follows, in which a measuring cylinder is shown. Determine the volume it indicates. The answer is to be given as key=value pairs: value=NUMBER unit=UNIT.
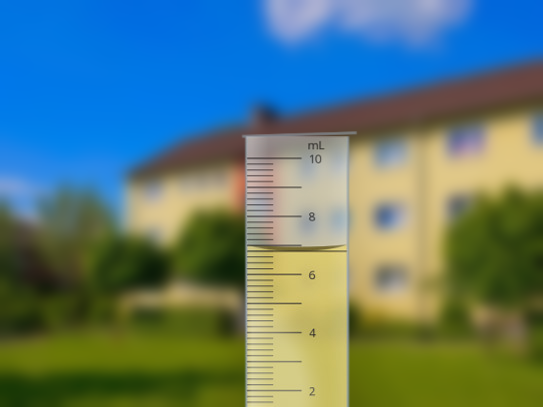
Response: value=6.8 unit=mL
